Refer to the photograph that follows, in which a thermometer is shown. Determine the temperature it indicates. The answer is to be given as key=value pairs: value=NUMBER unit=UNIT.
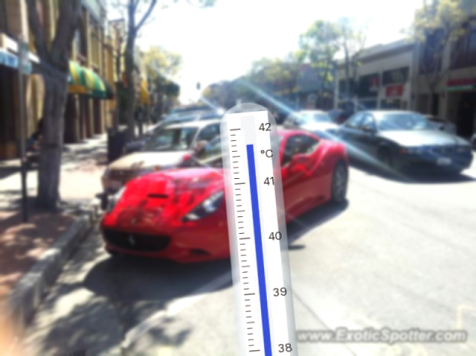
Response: value=41.7 unit=°C
